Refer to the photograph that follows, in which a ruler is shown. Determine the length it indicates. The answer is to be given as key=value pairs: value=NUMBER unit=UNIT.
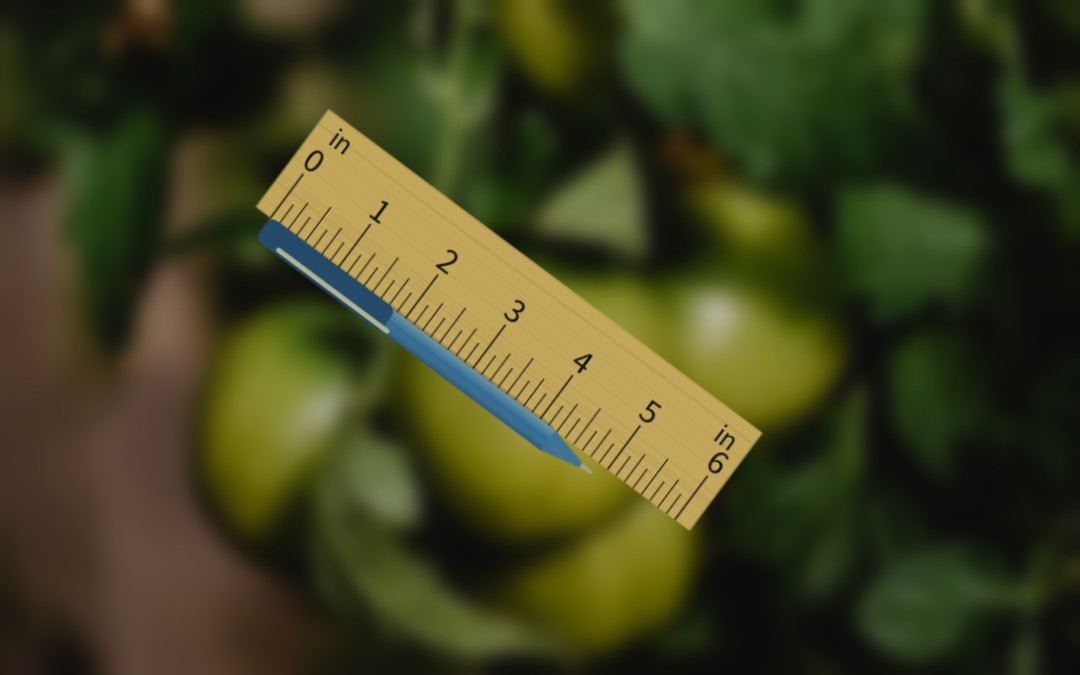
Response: value=4.875 unit=in
